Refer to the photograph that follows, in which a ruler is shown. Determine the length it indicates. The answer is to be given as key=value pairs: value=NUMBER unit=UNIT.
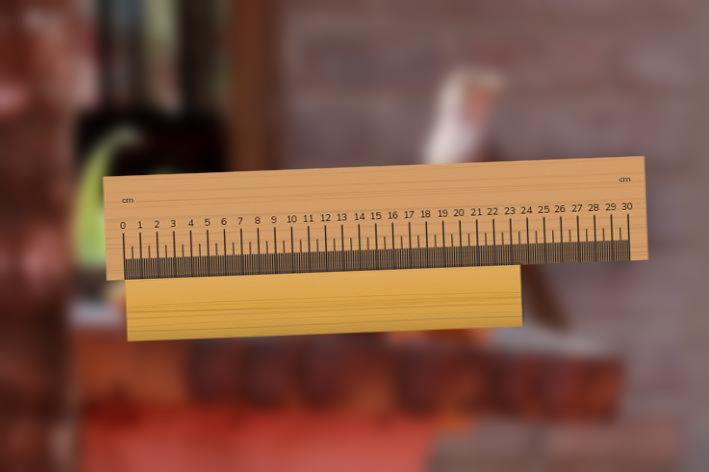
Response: value=23.5 unit=cm
